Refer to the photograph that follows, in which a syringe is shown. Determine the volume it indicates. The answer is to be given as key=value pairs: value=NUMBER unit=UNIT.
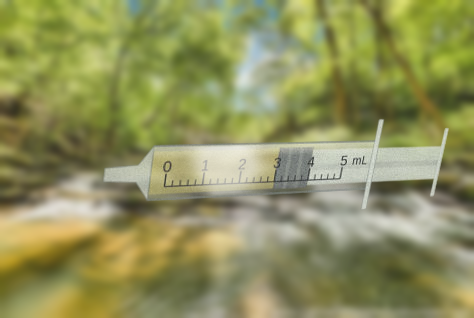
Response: value=3 unit=mL
